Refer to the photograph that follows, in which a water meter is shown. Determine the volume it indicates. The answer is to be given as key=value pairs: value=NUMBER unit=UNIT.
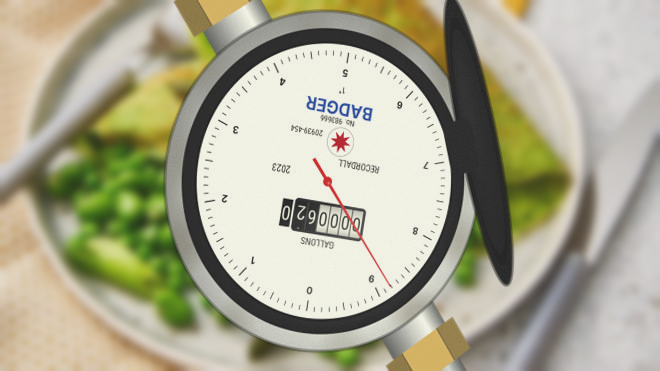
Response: value=618.8 unit=gal
